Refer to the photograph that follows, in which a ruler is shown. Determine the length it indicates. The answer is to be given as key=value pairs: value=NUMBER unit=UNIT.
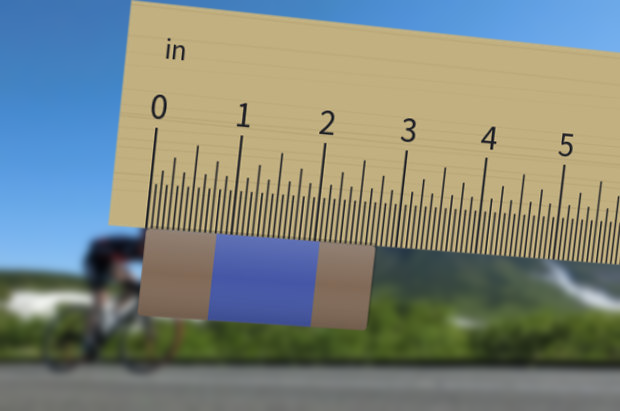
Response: value=2.75 unit=in
